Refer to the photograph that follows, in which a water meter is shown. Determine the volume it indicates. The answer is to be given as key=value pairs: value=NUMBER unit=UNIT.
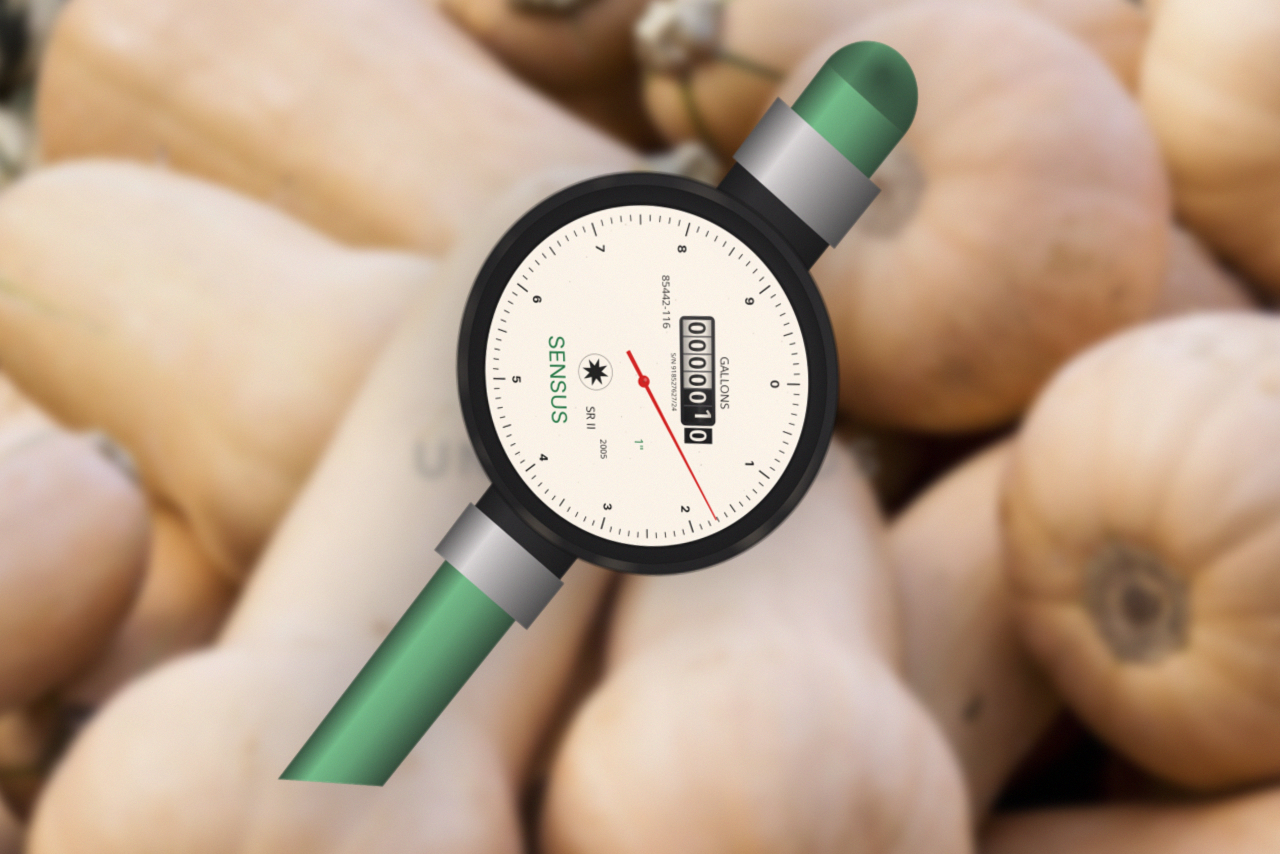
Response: value=11.7 unit=gal
